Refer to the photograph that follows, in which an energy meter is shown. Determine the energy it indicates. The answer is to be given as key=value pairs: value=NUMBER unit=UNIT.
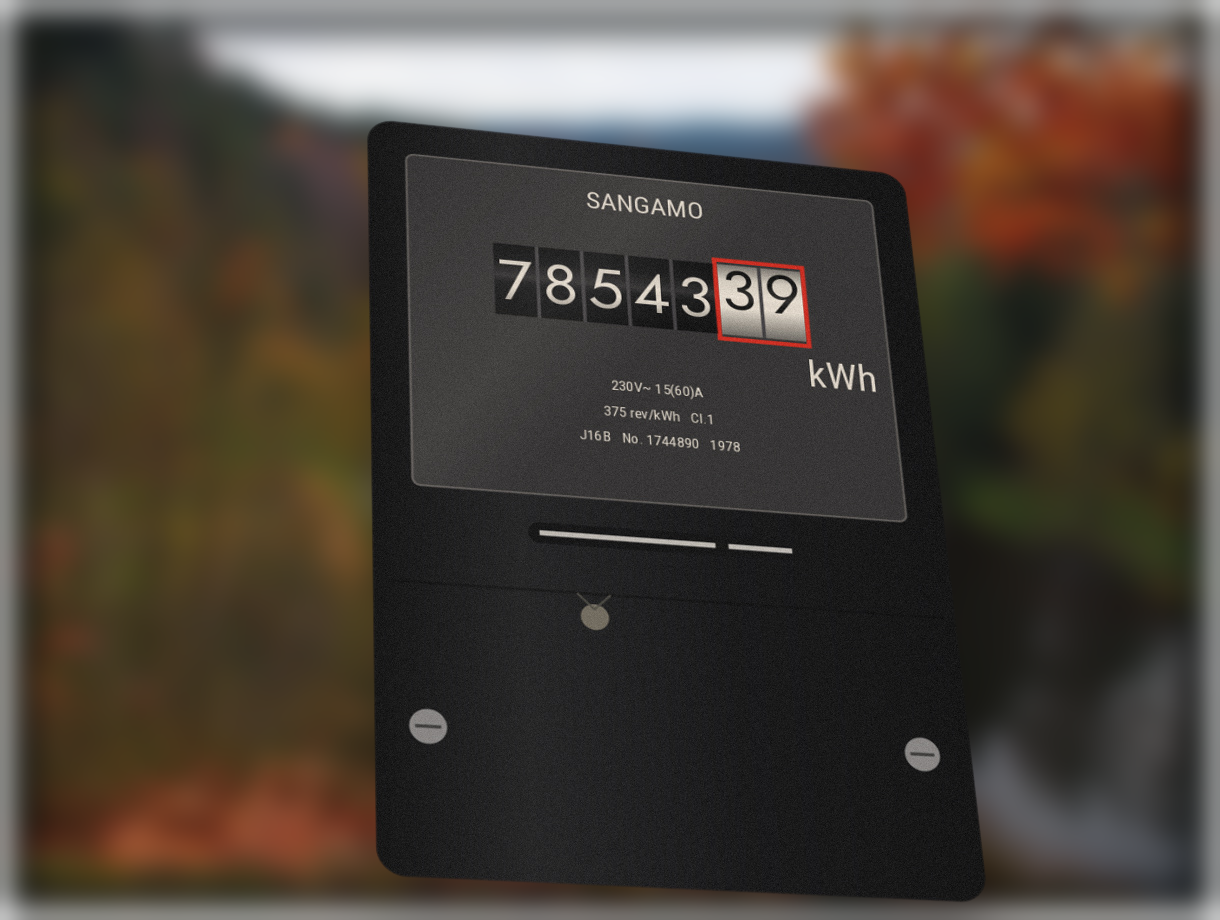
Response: value=78543.39 unit=kWh
